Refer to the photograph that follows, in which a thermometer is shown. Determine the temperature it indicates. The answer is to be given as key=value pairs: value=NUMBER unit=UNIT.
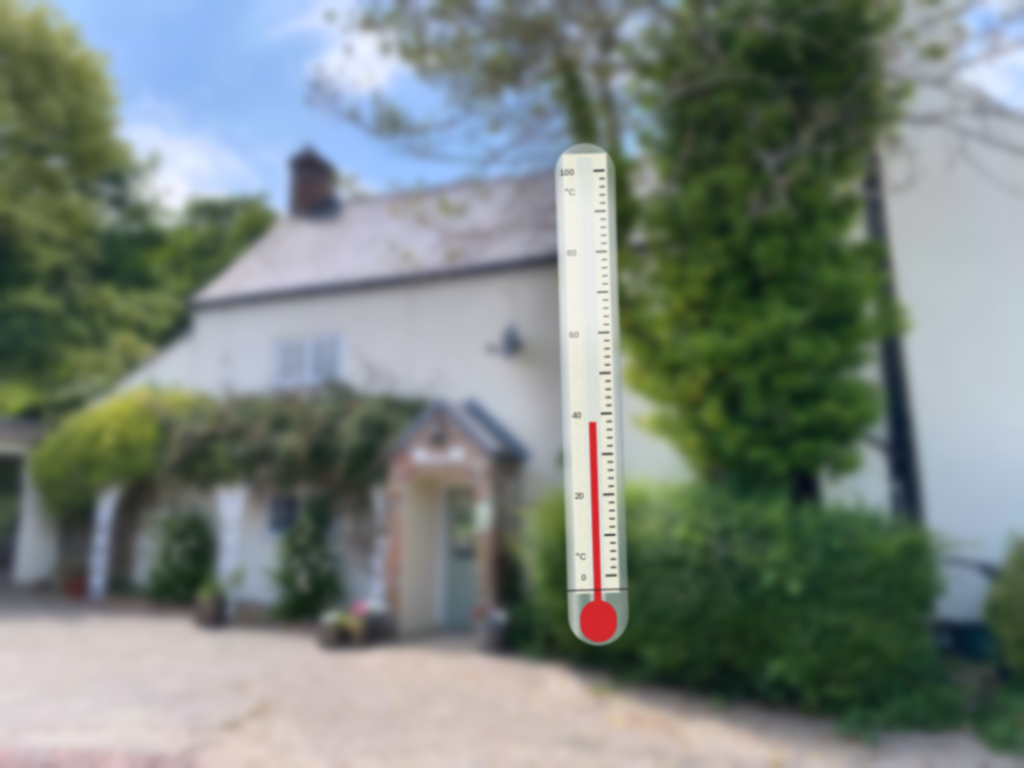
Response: value=38 unit=°C
